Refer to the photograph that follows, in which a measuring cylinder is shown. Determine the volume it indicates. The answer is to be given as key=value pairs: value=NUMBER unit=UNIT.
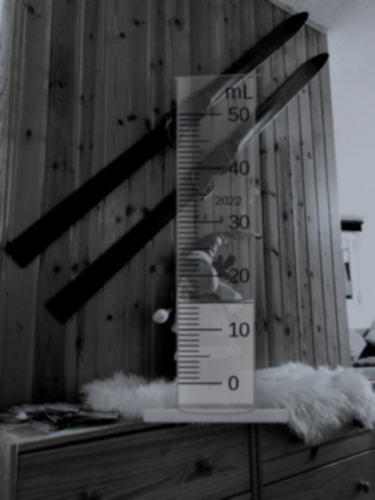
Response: value=15 unit=mL
